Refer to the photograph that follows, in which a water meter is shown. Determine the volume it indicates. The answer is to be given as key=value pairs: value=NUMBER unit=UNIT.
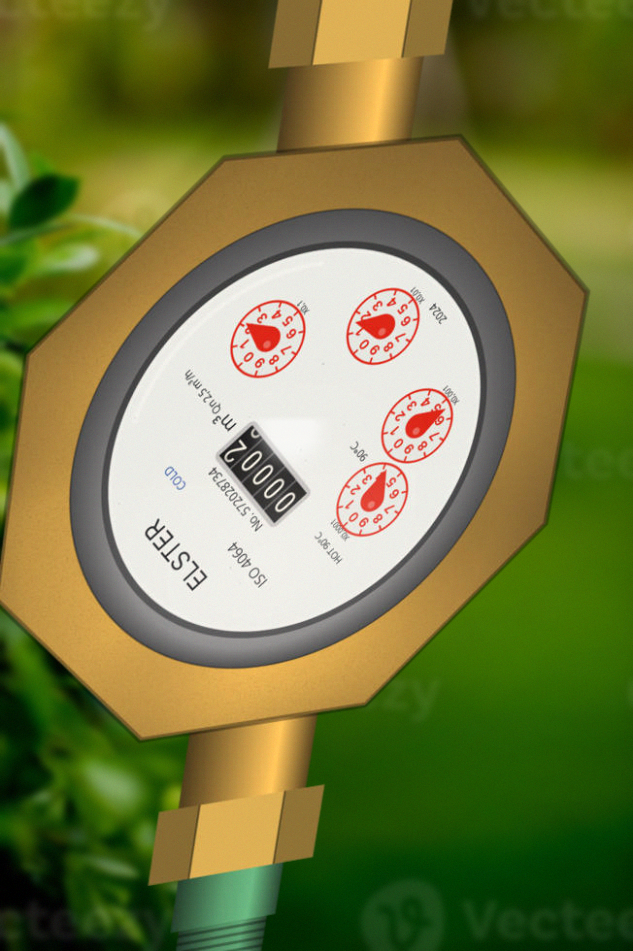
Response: value=2.2154 unit=m³
